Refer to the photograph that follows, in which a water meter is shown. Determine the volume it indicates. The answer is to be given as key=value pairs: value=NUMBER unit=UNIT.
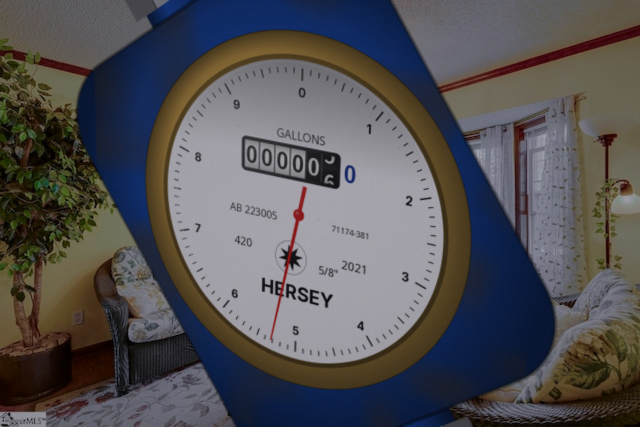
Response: value=55.3 unit=gal
